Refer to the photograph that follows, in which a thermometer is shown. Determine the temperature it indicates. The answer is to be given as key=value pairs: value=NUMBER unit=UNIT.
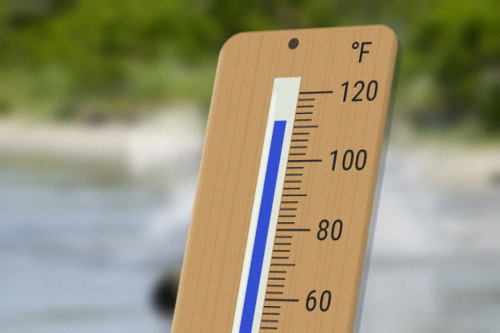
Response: value=112 unit=°F
